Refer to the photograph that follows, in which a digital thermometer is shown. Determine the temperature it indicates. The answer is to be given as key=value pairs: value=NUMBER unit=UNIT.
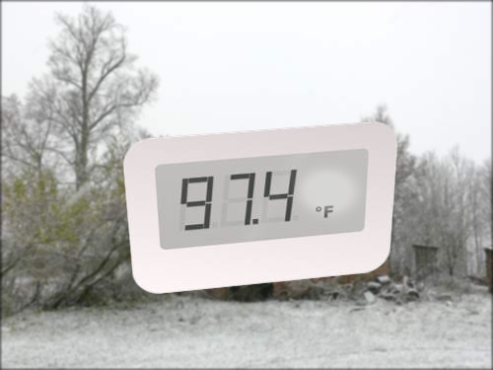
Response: value=97.4 unit=°F
